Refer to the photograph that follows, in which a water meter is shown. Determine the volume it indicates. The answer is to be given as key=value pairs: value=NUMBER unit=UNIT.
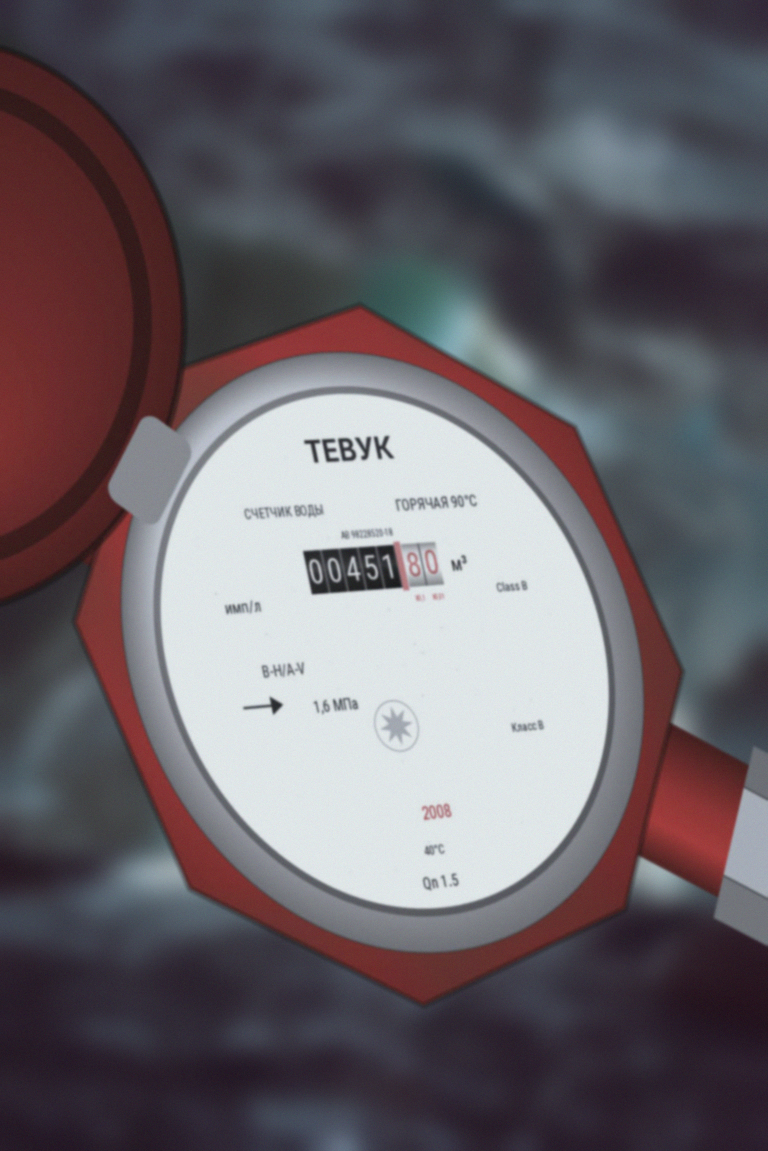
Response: value=451.80 unit=m³
